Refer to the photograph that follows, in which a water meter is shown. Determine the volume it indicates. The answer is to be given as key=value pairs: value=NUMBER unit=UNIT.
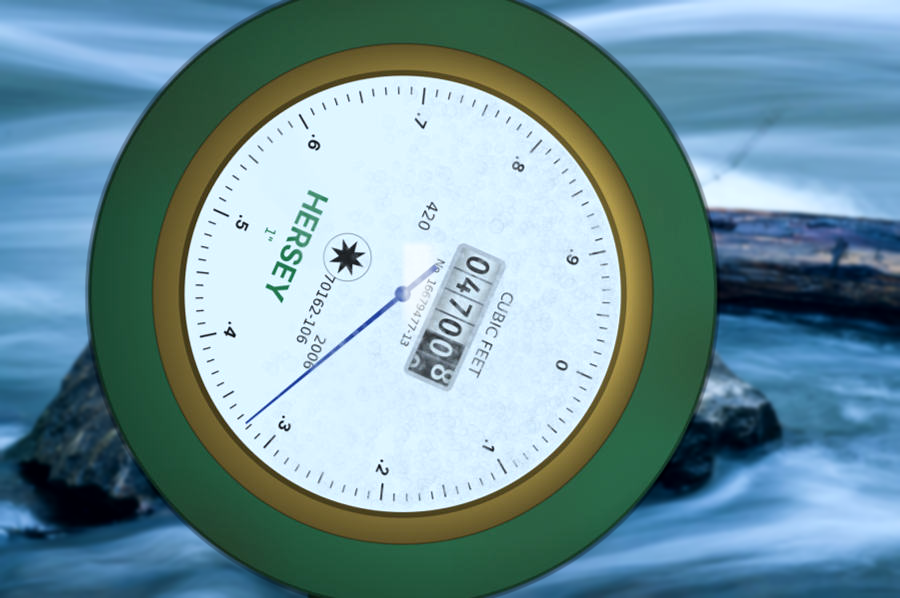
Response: value=47008.32 unit=ft³
